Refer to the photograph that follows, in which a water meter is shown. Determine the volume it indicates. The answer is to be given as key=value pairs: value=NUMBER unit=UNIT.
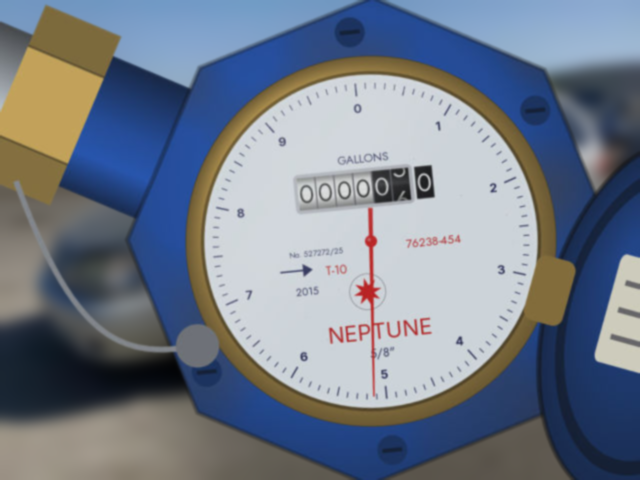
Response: value=55.1 unit=gal
